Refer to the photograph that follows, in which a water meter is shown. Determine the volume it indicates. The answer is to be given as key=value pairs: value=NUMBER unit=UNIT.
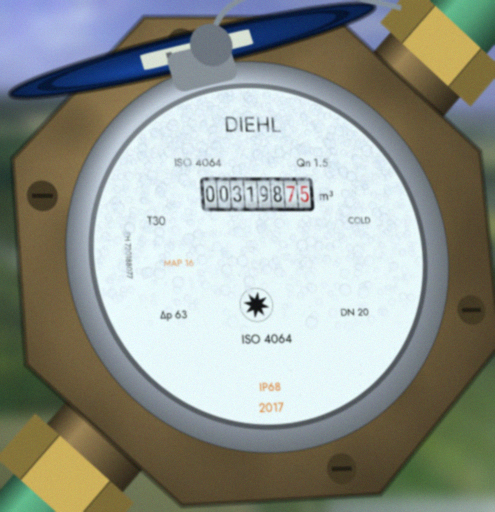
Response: value=3198.75 unit=m³
